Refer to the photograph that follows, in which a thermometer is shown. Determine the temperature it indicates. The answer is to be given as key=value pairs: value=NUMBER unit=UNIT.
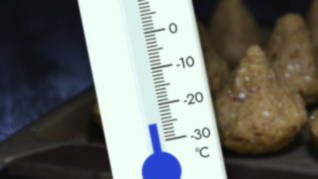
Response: value=-25 unit=°C
